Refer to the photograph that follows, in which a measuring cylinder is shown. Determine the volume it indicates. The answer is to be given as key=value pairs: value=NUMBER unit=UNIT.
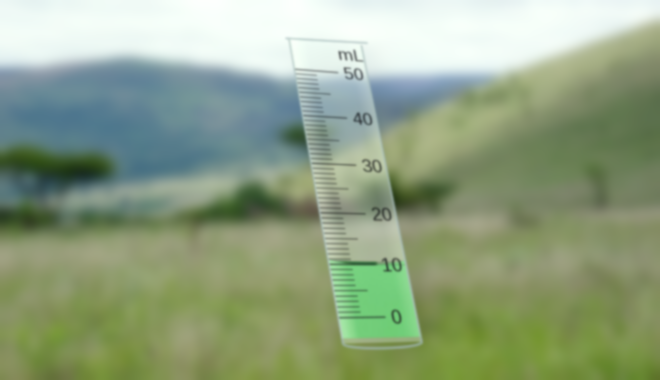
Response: value=10 unit=mL
